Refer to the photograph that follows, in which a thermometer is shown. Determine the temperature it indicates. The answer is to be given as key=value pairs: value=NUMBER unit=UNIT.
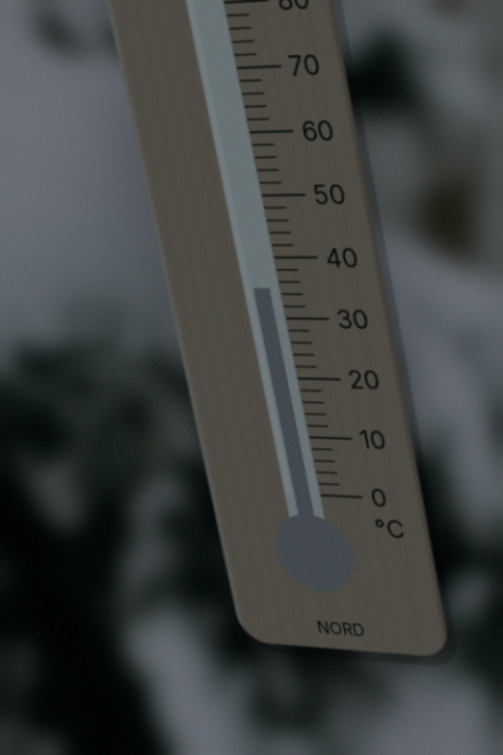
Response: value=35 unit=°C
